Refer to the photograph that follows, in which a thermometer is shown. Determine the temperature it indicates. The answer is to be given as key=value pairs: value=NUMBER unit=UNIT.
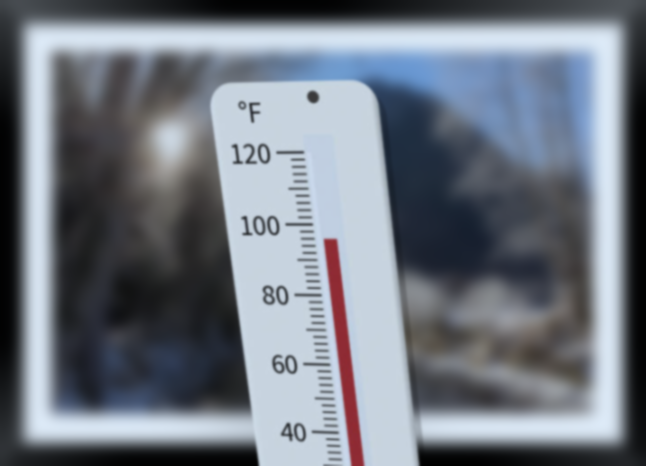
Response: value=96 unit=°F
